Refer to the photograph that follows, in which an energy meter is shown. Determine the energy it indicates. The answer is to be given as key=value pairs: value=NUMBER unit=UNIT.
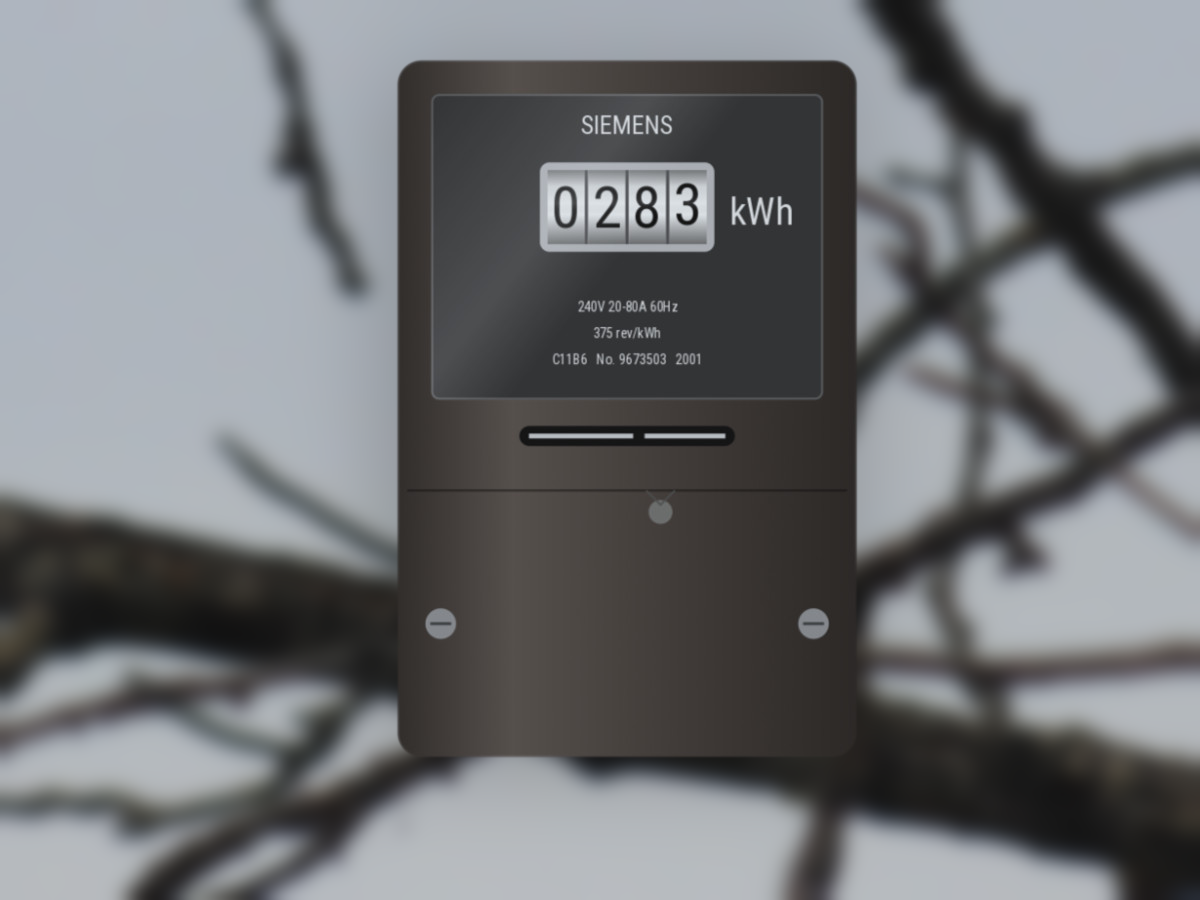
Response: value=283 unit=kWh
